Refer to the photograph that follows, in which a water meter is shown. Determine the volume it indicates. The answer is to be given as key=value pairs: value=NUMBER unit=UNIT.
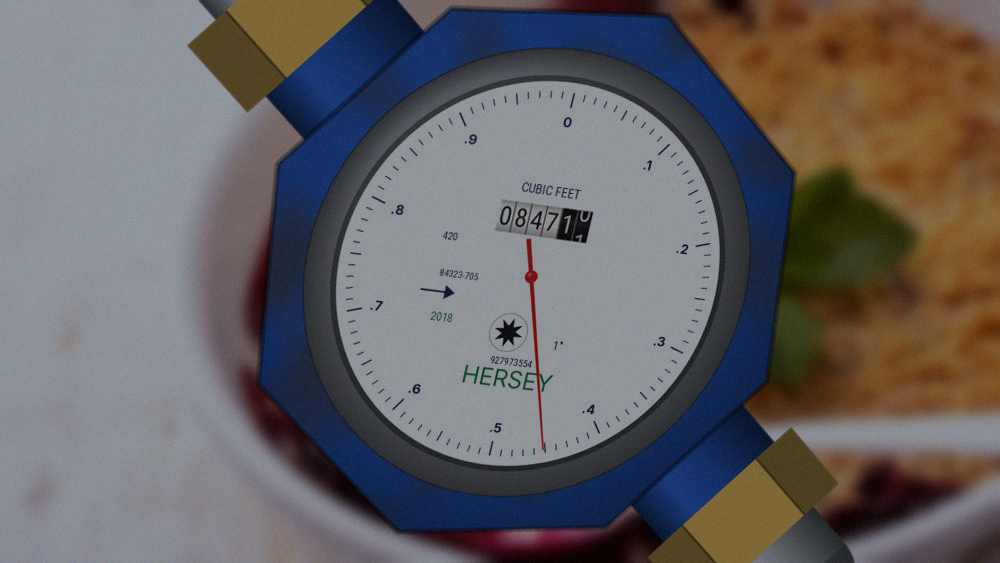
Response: value=84710.45 unit=ft³
